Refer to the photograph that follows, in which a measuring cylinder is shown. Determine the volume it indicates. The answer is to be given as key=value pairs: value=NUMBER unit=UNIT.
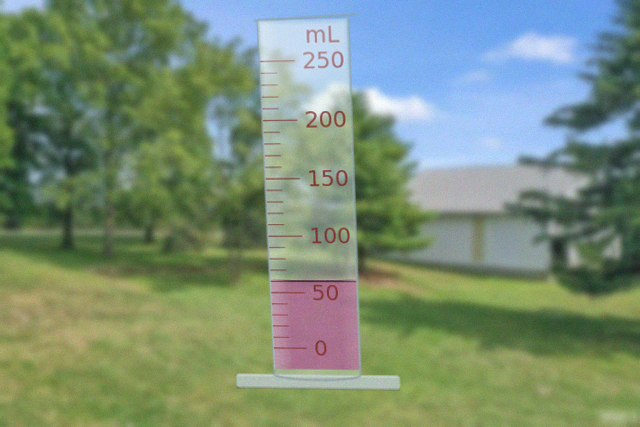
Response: value=60 unit=mL
